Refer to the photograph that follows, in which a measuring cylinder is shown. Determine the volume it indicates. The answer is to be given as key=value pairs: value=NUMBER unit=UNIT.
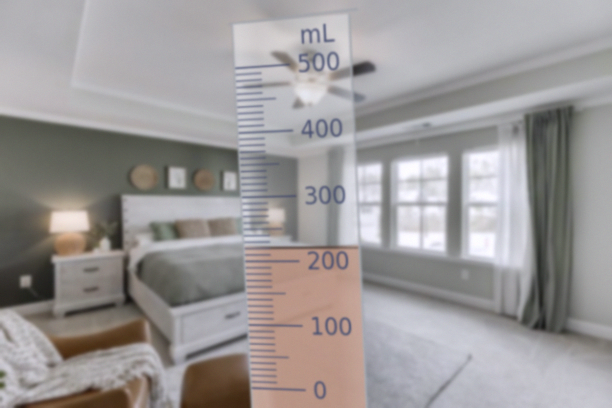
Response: value=220 unit=mL
